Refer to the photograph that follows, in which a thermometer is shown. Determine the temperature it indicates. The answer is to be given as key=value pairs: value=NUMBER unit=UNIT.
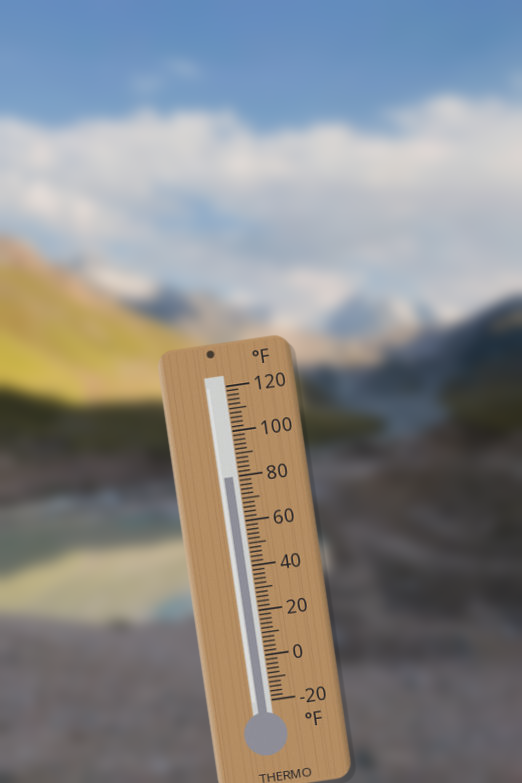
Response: value=80 unit=°F
